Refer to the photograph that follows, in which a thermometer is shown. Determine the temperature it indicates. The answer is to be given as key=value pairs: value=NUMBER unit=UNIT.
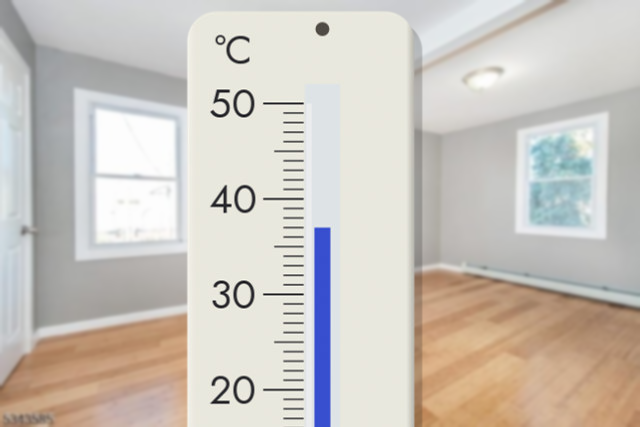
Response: value=37 unit=°C
